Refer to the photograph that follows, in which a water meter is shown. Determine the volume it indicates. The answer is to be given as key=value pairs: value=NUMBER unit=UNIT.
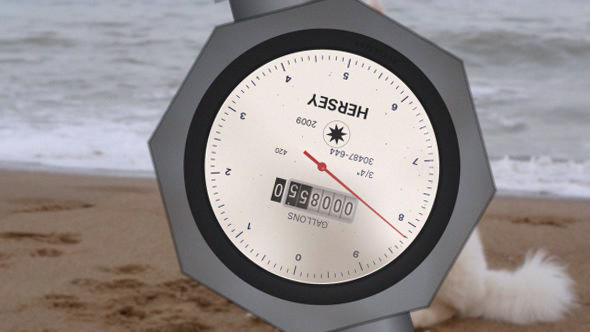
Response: value=8548.2 unit=gal
